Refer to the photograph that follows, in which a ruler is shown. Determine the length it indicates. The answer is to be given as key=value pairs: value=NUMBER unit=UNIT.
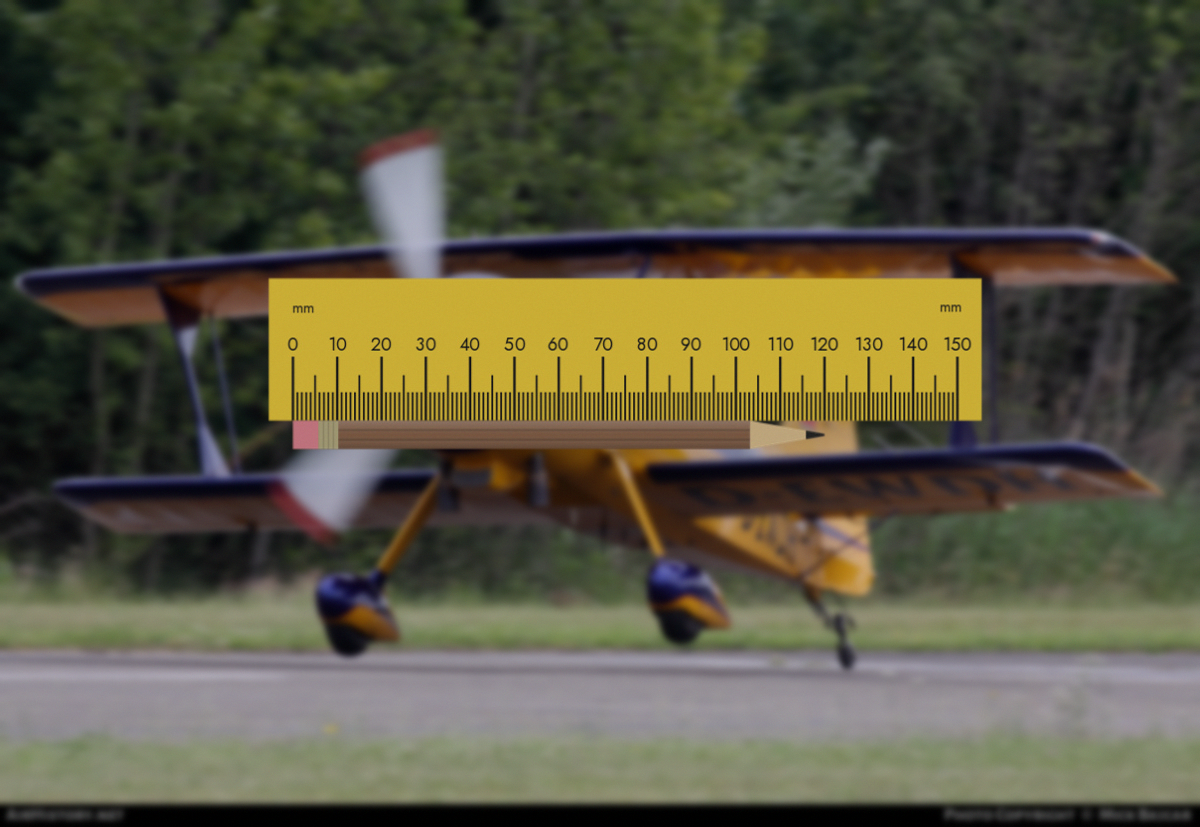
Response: value=120 unit=mm
